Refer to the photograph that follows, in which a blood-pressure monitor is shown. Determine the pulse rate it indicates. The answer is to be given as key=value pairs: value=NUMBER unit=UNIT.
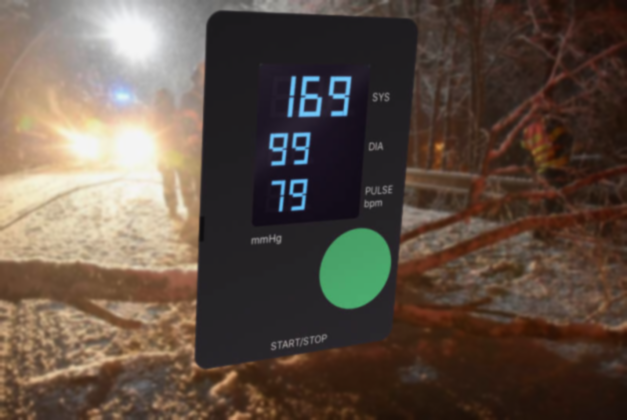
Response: value=79 unit=bpm
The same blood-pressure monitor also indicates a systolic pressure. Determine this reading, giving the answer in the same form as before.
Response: value=169 unit=mmHg
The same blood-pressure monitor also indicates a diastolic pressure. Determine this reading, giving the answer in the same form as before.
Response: value=99 unit=mmHg
